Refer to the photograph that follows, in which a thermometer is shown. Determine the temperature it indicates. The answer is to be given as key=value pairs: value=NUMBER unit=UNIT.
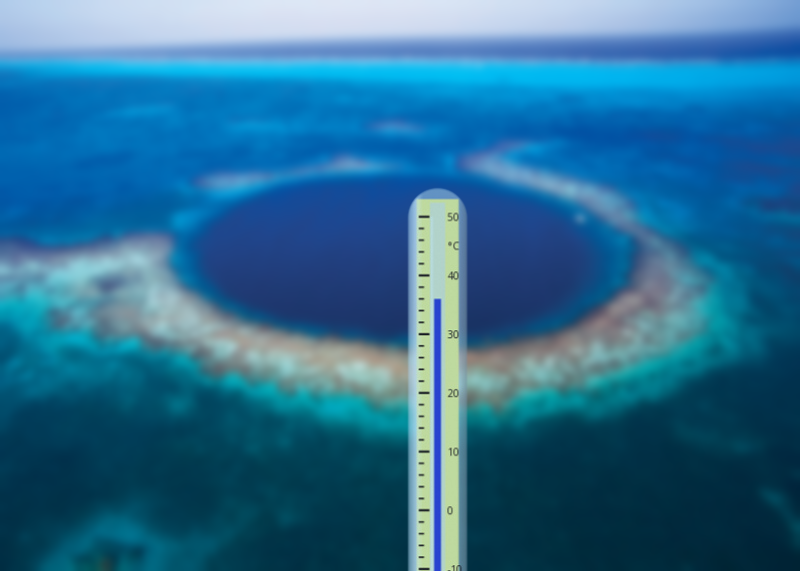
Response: value=36 unit=°C
